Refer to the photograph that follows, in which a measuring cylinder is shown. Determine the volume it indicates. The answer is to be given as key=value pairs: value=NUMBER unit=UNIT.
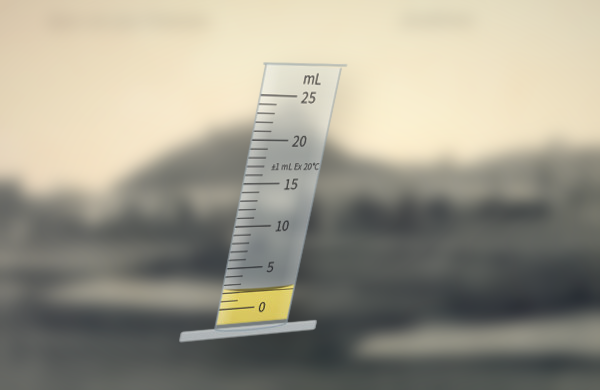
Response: value=2 unit=mL
